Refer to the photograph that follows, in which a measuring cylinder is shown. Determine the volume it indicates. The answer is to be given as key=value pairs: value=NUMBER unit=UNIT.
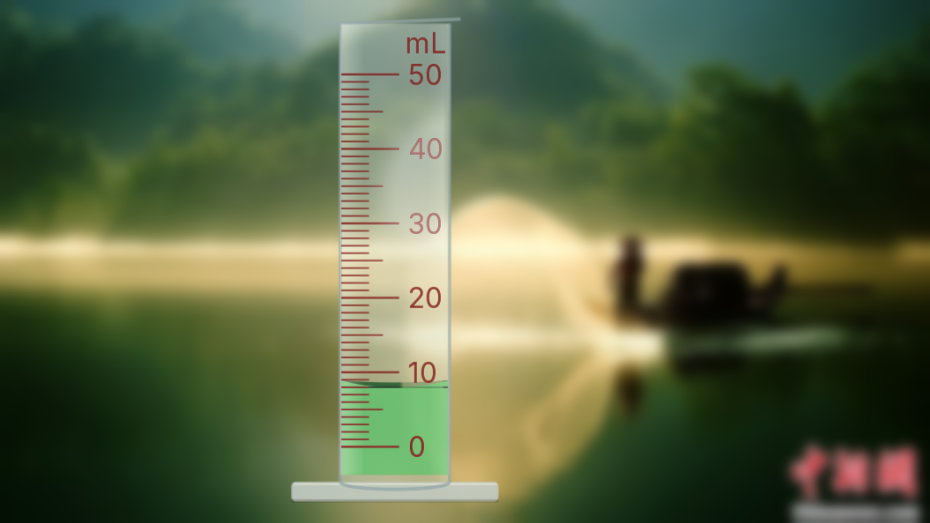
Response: value=8 unit=mL
